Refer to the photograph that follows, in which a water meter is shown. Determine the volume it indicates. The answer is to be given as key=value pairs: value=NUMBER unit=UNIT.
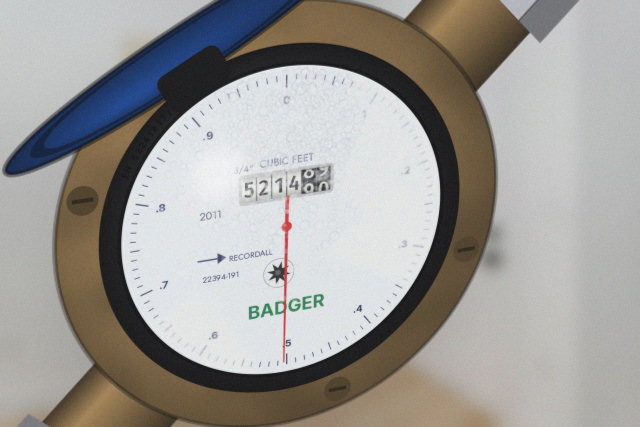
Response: value=521489.50 unit=ft³
